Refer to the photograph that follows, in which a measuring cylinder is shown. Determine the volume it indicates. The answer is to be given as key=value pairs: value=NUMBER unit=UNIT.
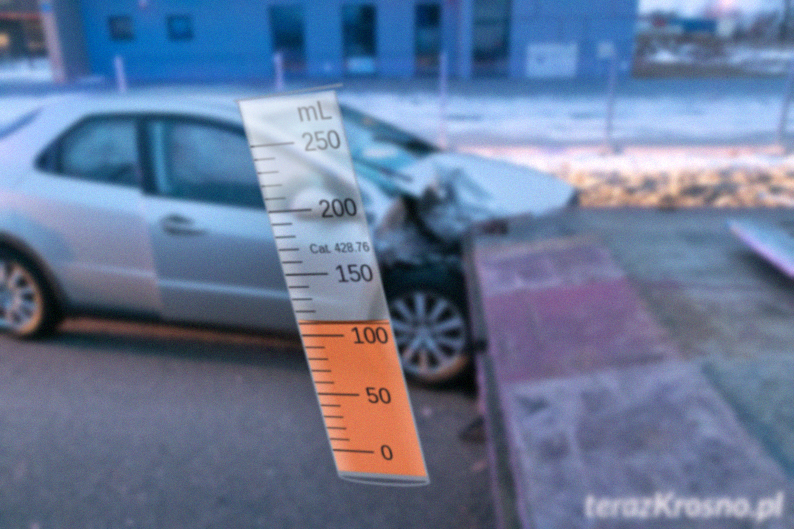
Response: value=110 unit=mL
